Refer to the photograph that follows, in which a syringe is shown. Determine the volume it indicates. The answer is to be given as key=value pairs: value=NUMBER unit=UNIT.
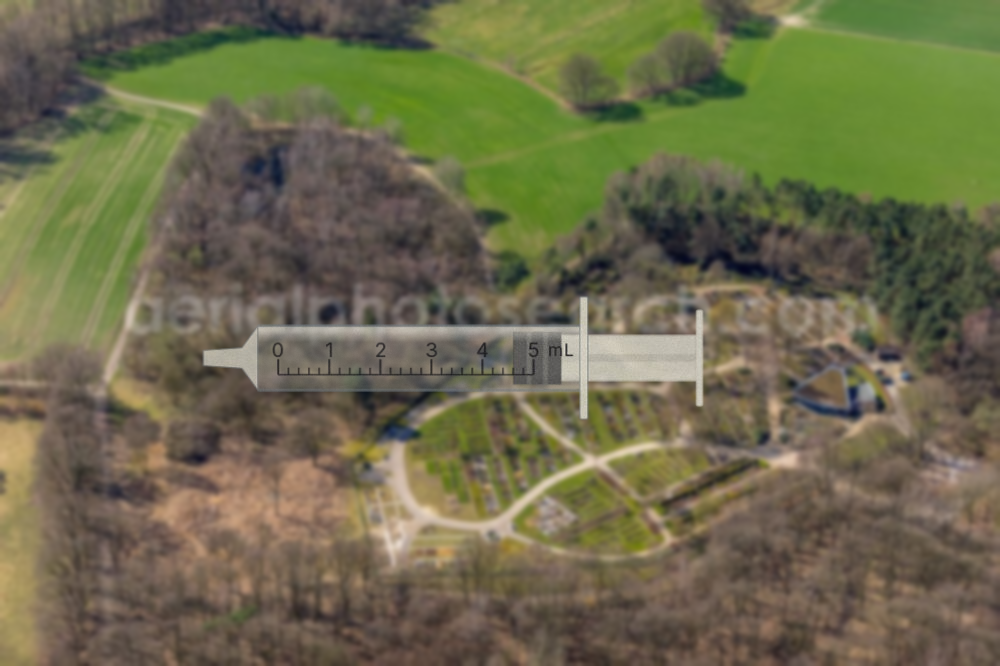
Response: value=4.6 unit=mL
